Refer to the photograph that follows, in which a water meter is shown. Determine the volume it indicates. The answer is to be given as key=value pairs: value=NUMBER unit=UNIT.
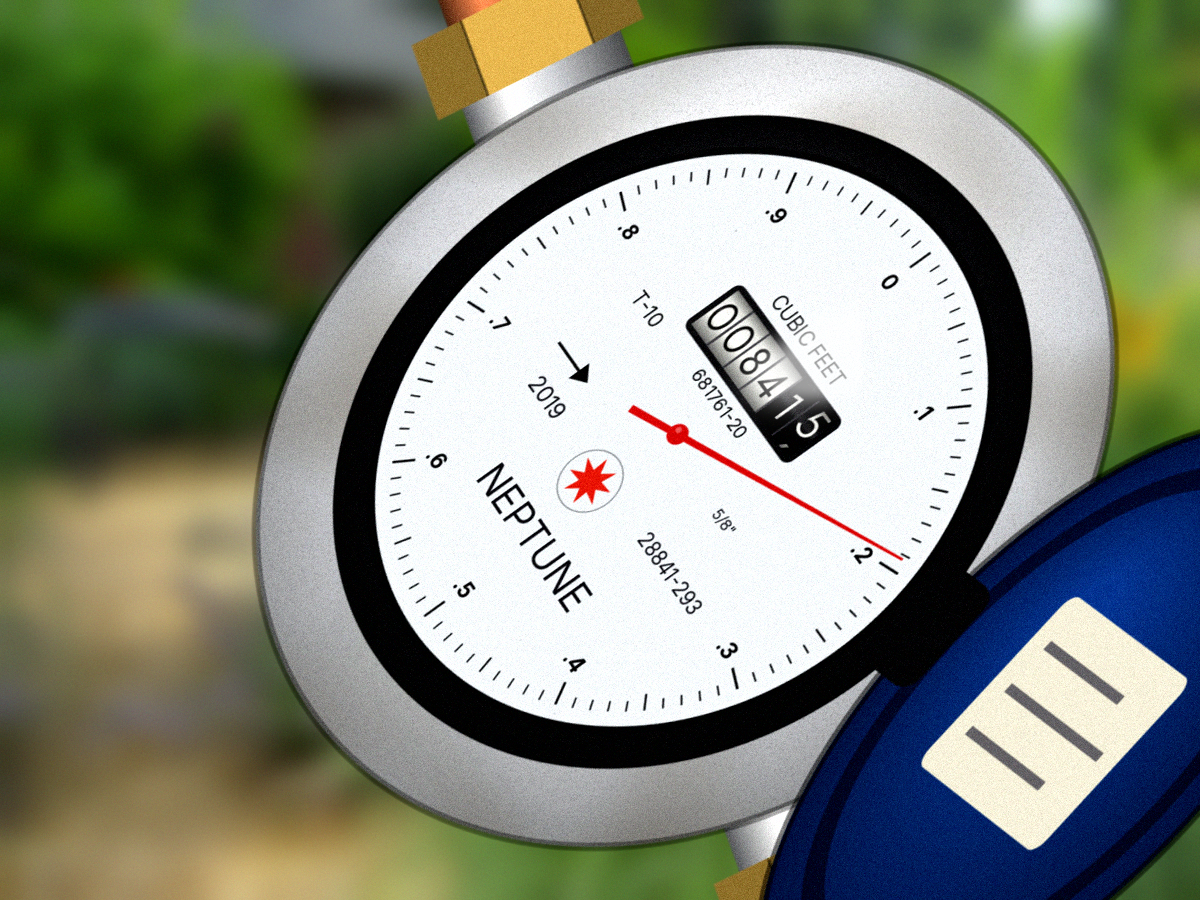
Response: value=8415.19 unit=ft³
